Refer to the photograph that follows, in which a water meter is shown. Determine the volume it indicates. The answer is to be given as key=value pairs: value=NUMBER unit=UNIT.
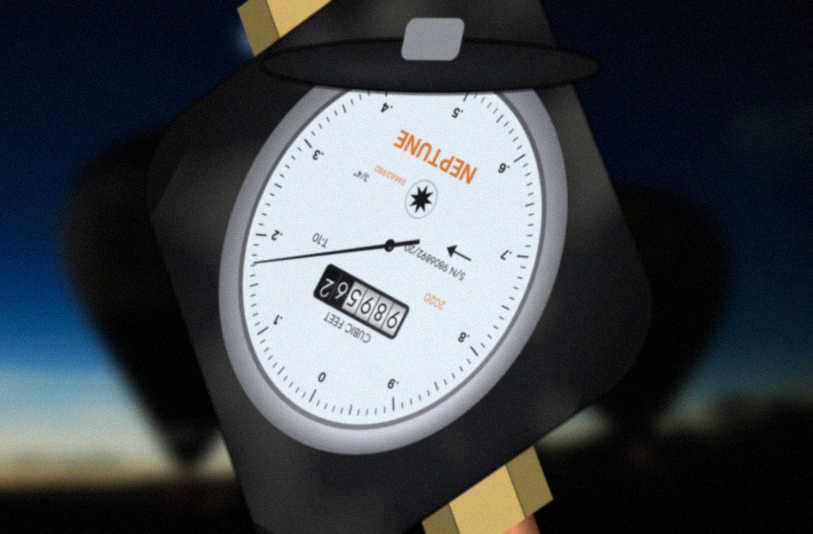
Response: value=989562.17 unit=ft³
